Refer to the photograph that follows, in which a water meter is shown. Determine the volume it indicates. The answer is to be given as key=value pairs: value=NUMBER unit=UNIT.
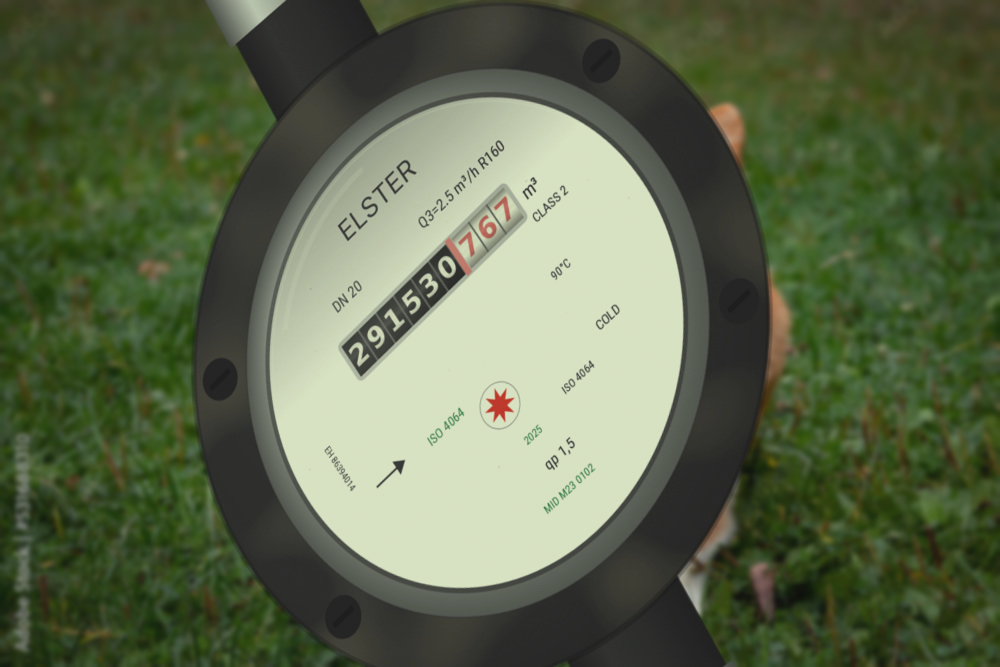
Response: value=291530.767 unit=m³
